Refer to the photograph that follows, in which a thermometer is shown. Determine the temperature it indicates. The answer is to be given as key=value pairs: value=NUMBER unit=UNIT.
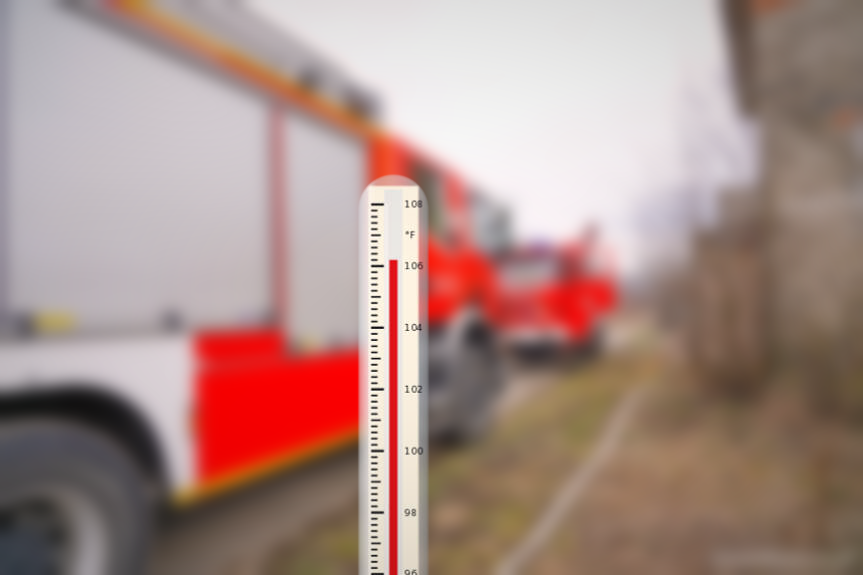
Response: value=106.2 unit=°F
